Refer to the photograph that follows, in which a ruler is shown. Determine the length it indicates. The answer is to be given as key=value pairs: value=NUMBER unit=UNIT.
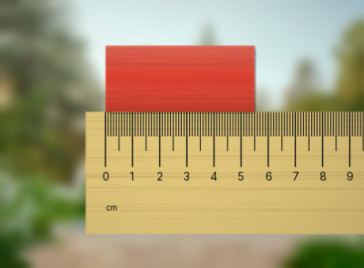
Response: value=5.5 unit=cm
